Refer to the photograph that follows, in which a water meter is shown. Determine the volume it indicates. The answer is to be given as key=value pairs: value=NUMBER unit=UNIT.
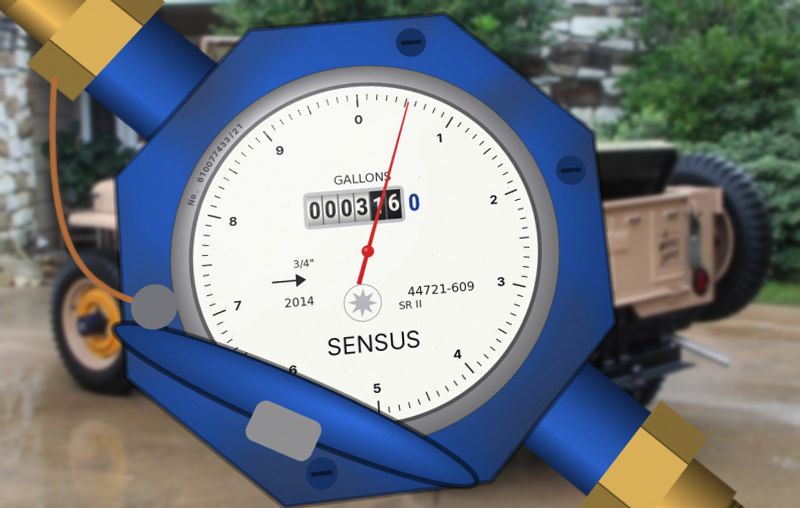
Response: value=3160.5 unit=gal
